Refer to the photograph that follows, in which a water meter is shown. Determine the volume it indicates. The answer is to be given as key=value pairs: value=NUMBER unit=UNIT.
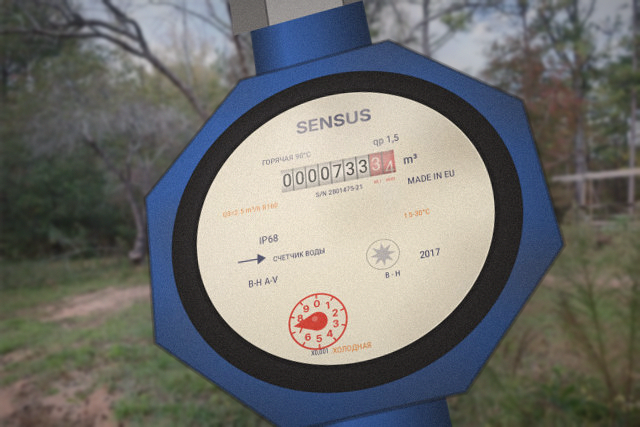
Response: value=733.337 unit=m³
